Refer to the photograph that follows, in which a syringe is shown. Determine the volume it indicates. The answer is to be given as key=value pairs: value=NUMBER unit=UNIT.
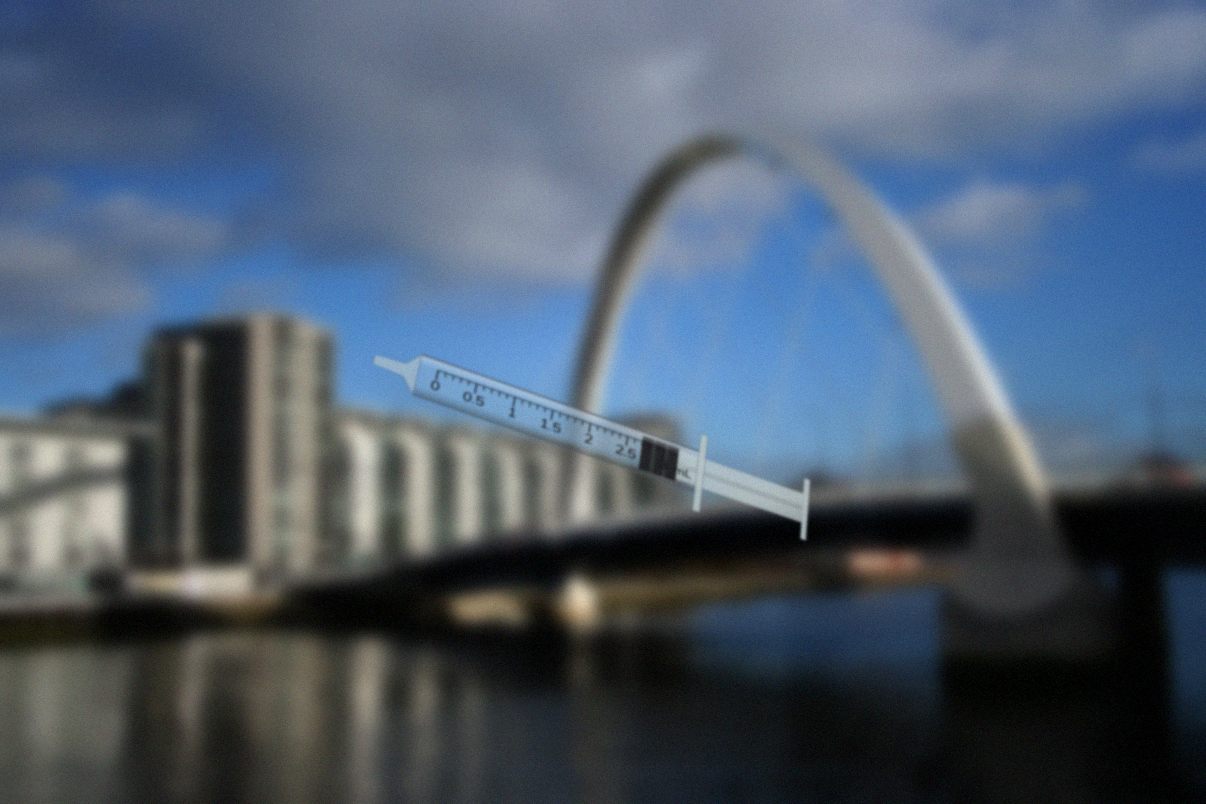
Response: value=2.7 unit=mL
